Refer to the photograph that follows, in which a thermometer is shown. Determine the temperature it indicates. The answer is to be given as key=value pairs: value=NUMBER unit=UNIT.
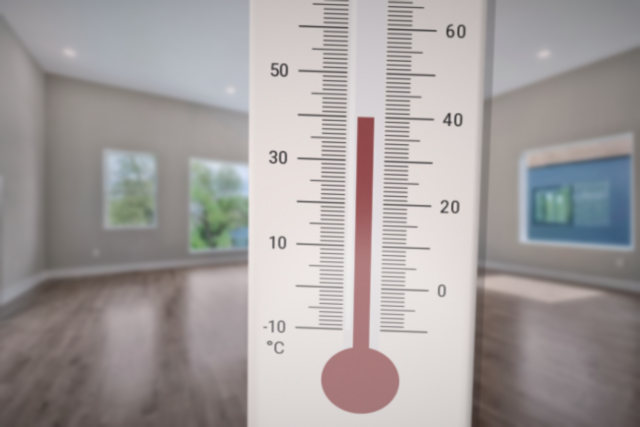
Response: value=40 unit=°C
